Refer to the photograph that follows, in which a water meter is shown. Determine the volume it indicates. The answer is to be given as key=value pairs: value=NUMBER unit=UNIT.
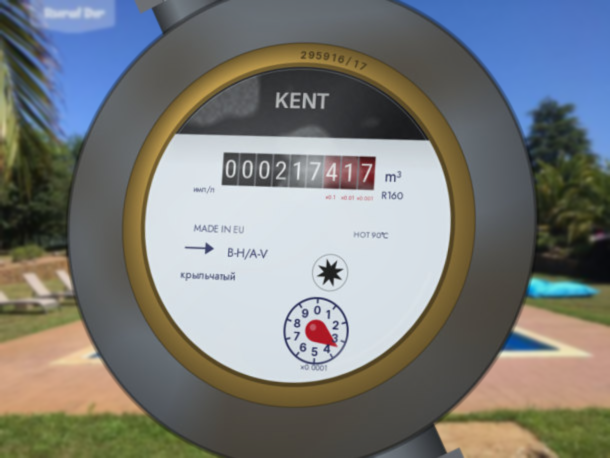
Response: value=217.4173 unit=m³
